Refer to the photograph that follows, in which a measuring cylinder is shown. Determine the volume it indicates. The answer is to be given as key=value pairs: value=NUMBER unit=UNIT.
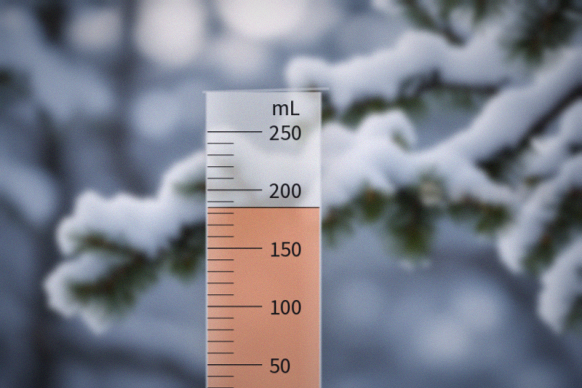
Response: value=185 unit=mL
